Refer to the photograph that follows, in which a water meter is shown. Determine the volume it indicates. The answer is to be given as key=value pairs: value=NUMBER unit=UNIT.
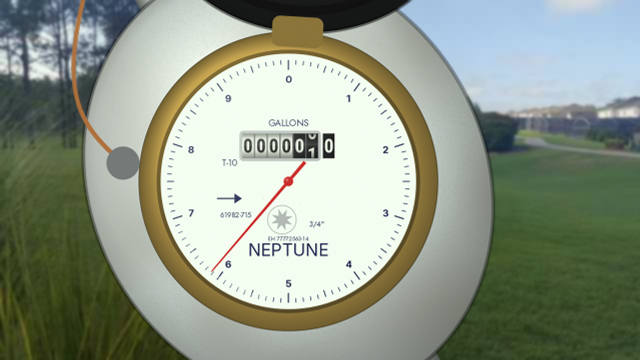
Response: value=6.1 unit=gal
